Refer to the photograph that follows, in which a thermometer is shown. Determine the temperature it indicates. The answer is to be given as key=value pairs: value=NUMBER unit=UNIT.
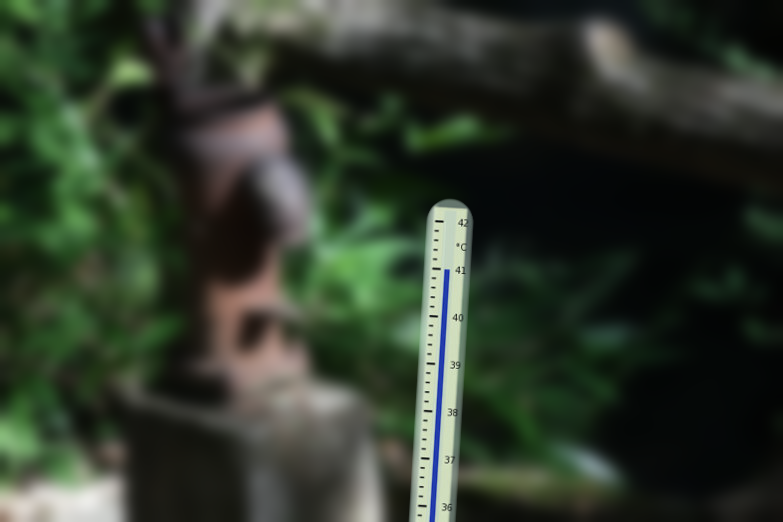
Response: value=41 unit=°C
